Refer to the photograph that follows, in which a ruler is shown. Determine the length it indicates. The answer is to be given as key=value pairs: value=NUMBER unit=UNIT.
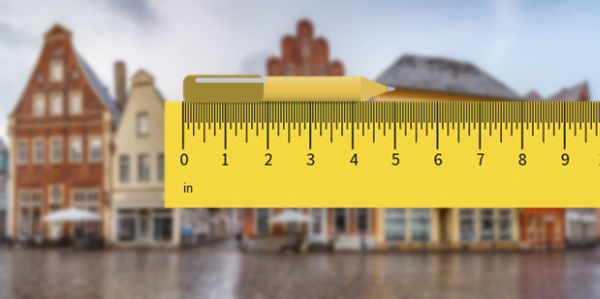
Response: value=5 unit=in
